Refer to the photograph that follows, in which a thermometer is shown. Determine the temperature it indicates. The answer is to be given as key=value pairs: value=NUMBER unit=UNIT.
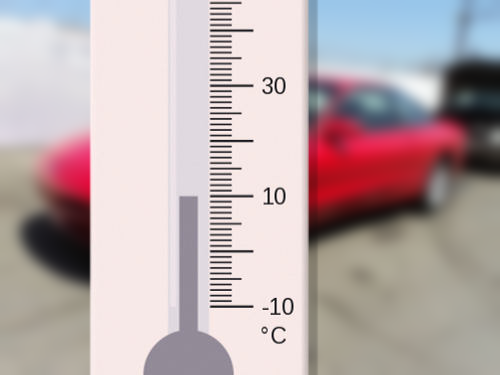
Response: value=10 unit=°C
